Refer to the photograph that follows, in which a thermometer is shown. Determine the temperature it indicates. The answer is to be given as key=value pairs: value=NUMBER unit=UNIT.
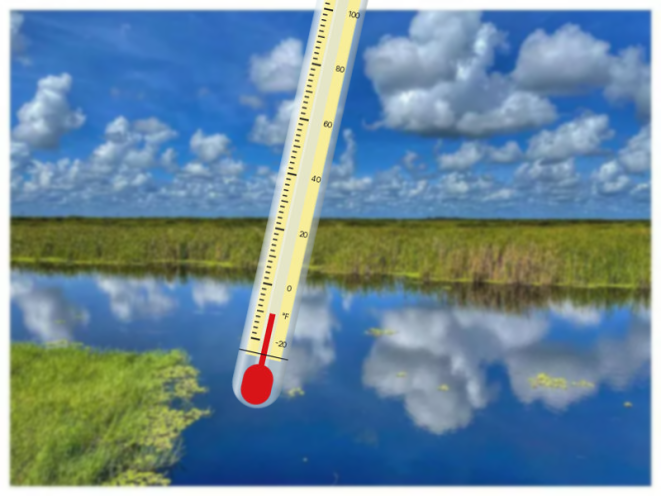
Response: value=-10 unit=°F
